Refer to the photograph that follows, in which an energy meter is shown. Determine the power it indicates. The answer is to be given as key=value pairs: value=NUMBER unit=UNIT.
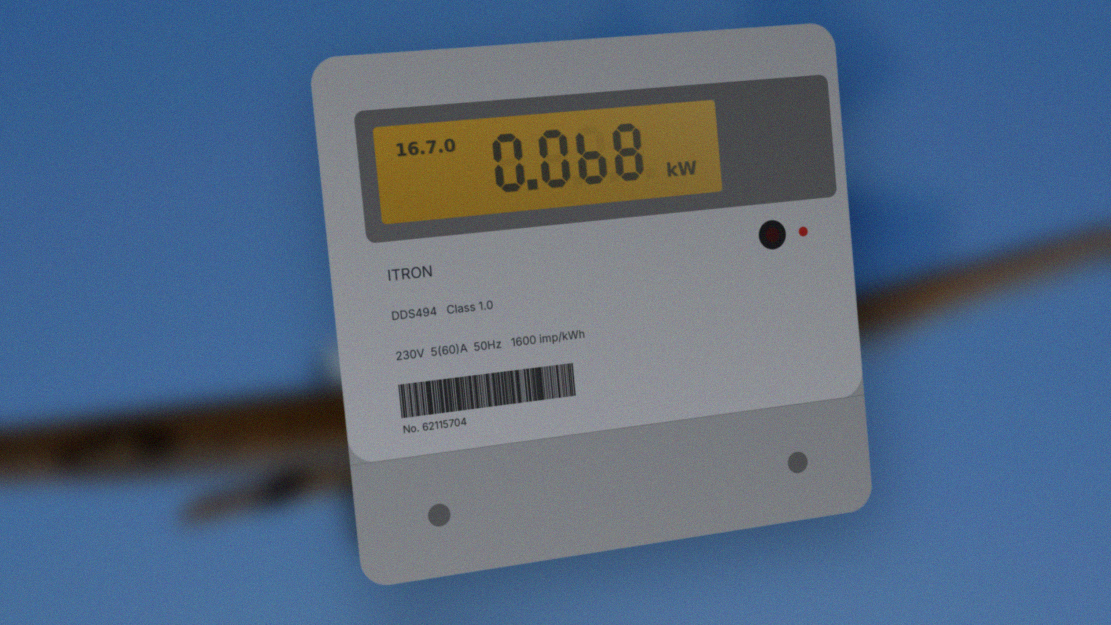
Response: value=0.068 unit=kW
